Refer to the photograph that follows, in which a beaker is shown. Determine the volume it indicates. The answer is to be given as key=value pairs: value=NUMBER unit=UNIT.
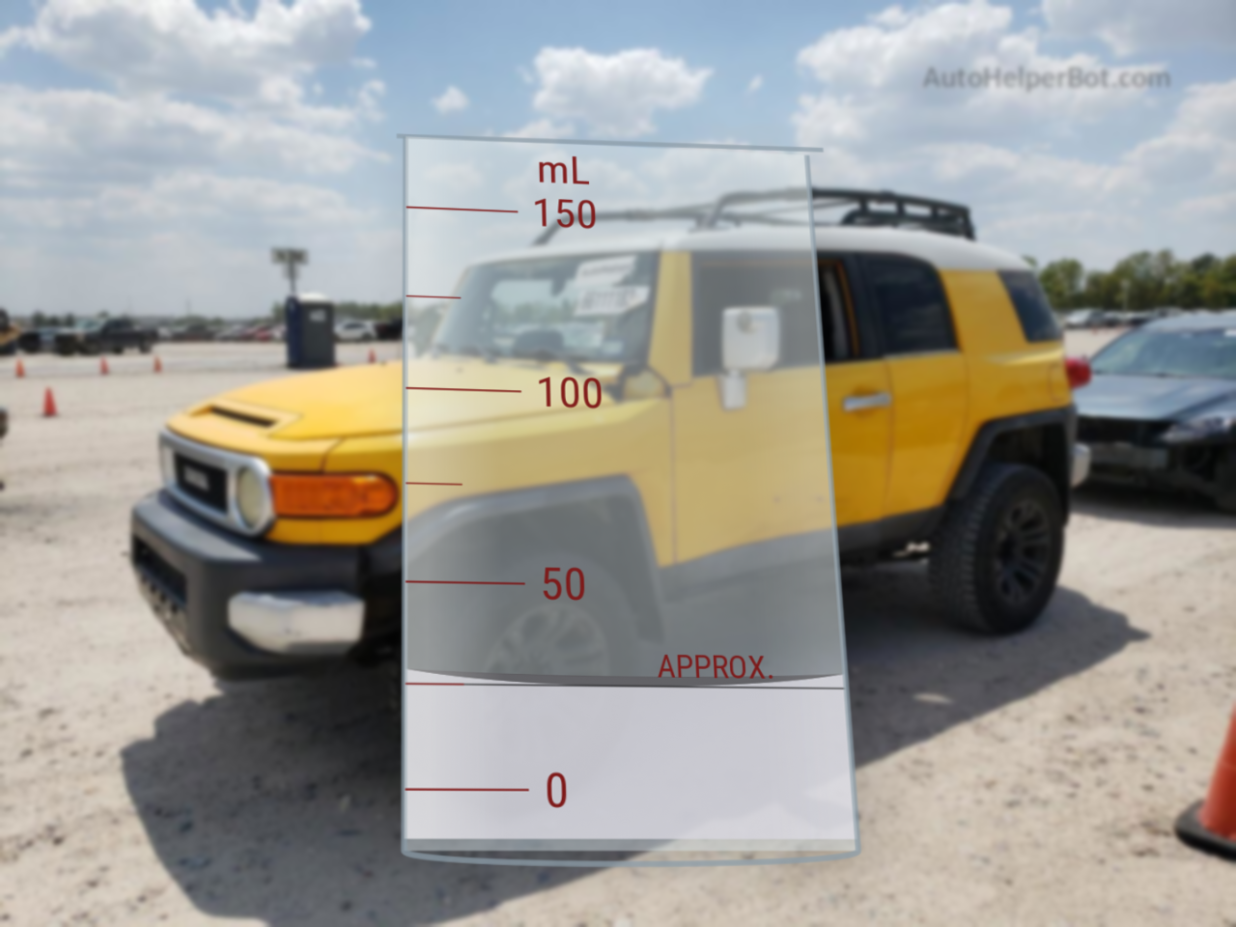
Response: value=25 unit=mL
